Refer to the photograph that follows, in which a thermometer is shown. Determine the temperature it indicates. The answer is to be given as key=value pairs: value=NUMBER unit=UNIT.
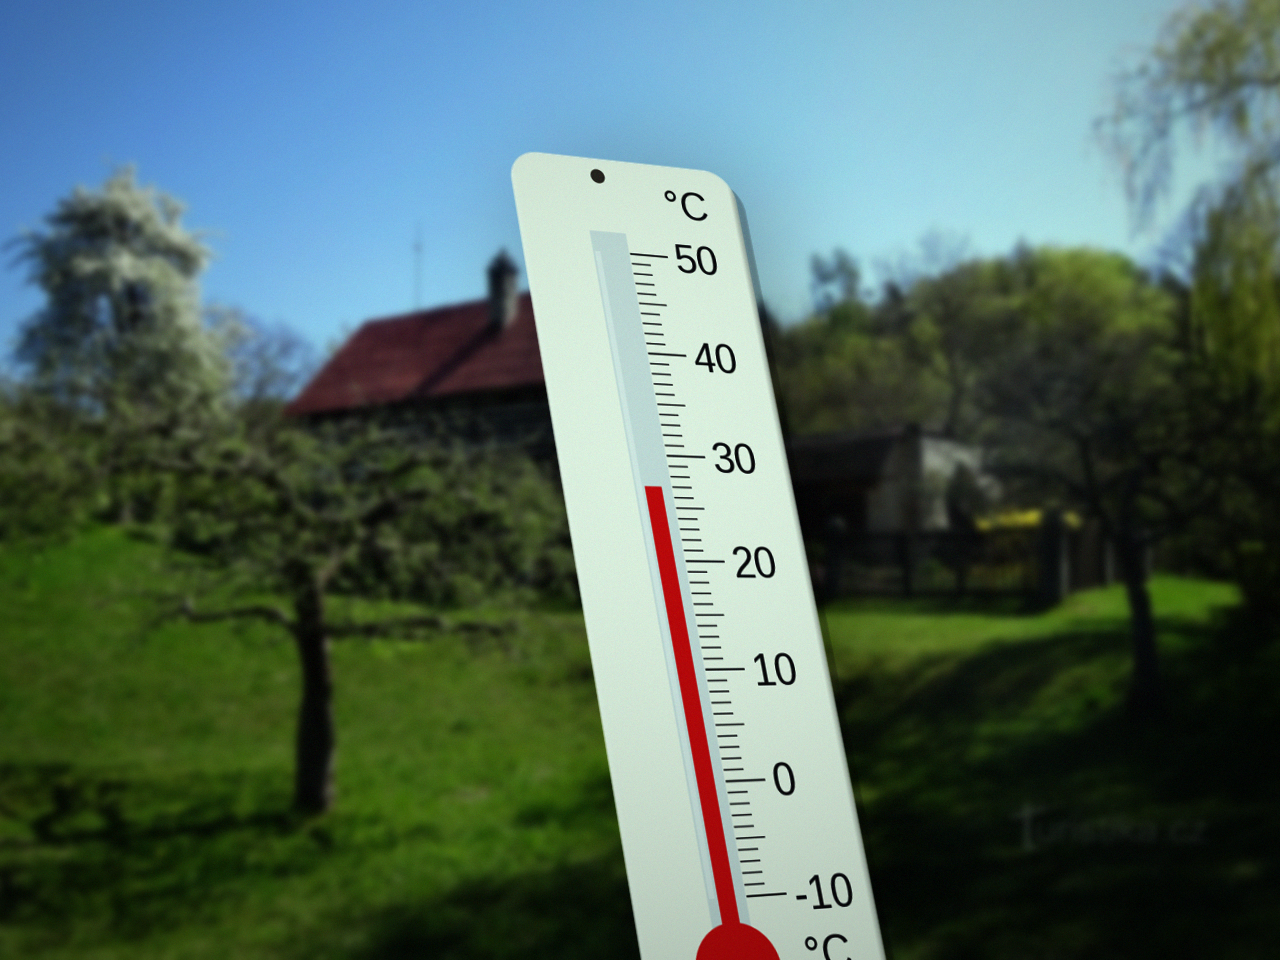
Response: value=27 unit=°C
